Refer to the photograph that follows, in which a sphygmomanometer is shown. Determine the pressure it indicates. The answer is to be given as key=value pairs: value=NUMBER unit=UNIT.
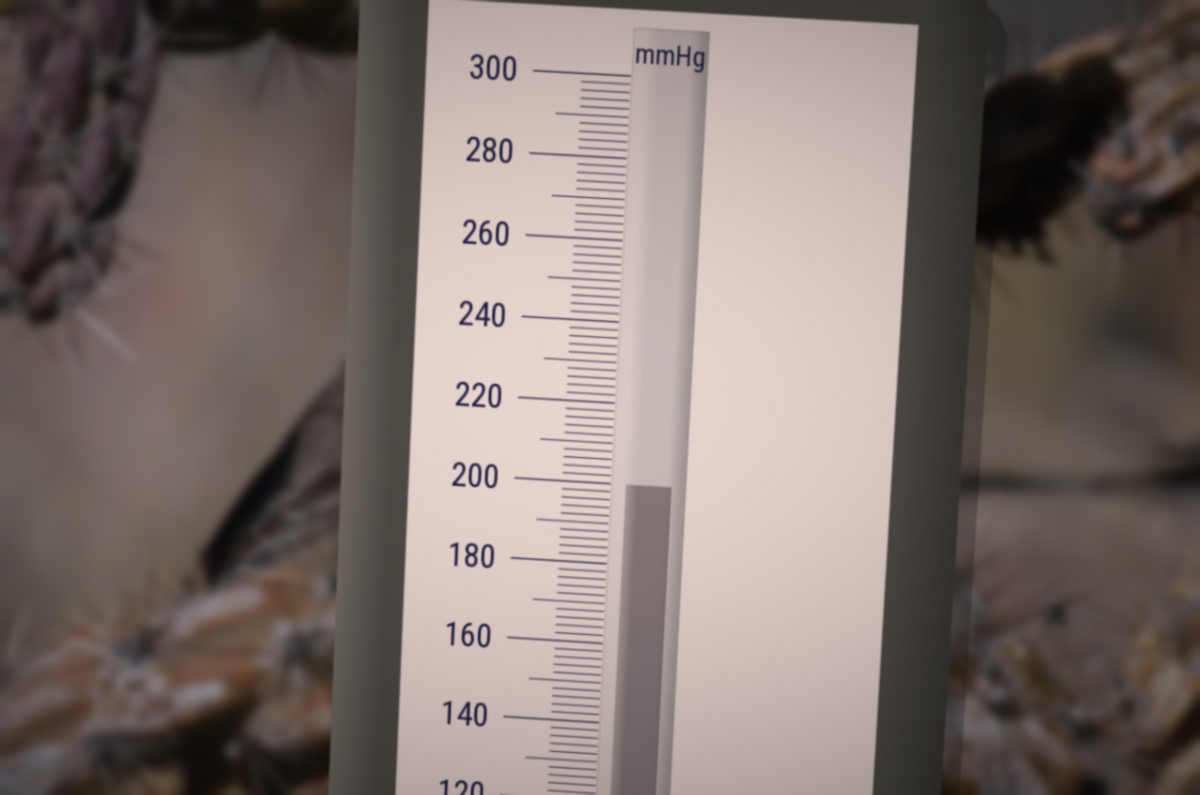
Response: value=200 unit=mmHg
